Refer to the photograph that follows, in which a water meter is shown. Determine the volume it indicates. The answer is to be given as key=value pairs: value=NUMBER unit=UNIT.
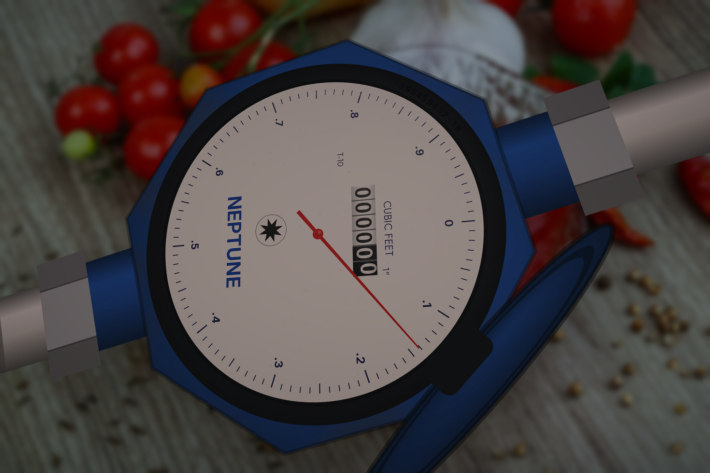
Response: value=0.14 unit=ft³
